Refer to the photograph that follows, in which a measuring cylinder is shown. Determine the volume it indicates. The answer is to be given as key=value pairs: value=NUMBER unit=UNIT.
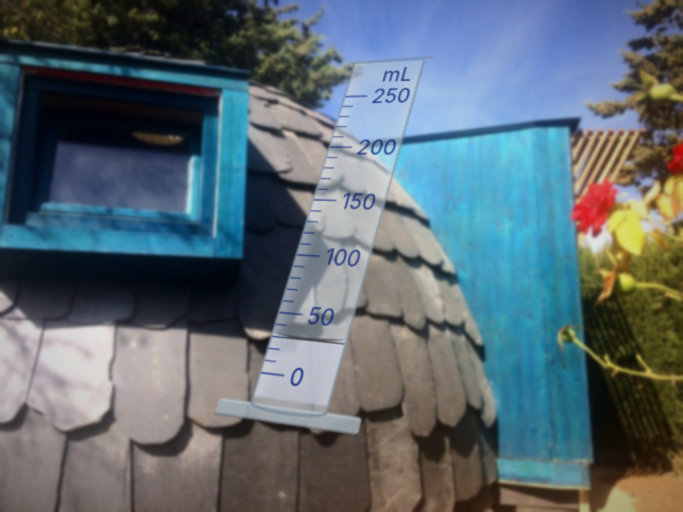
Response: value=30 unit=mL
